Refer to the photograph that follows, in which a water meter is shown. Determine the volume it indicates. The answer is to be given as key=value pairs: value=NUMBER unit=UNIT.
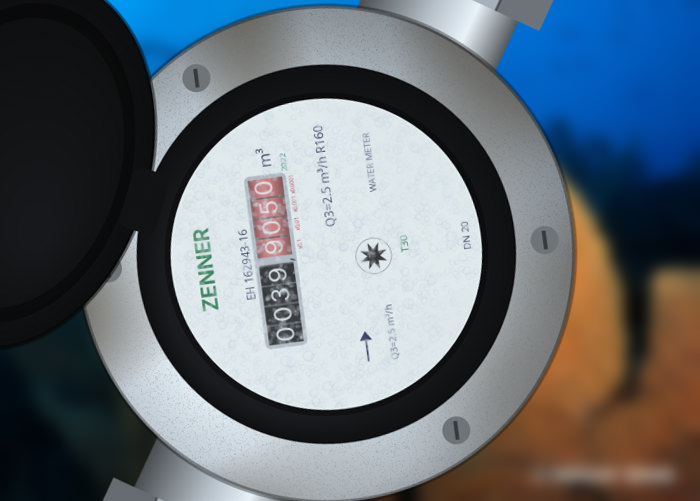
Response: value=39.9050 unit=m³
